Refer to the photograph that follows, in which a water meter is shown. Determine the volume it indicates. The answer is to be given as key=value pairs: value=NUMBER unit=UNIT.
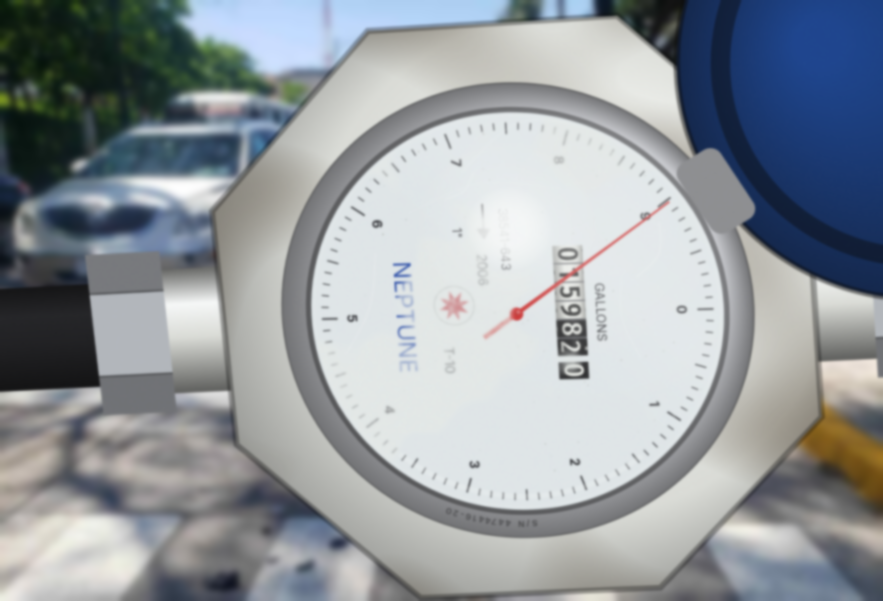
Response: value=159819.0 unit=gal
